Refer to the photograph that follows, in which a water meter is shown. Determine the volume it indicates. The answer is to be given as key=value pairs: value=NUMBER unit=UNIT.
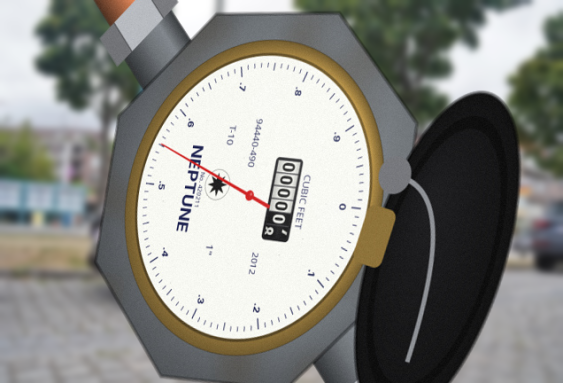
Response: value=7.55 unit=ft³
